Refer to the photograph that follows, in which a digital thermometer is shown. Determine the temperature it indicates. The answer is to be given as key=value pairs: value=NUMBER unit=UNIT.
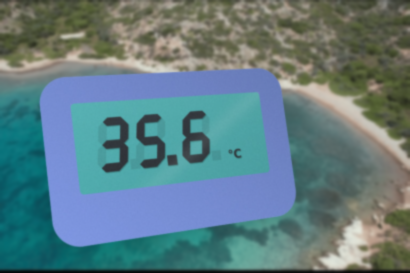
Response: value=35.6 unit=°C
